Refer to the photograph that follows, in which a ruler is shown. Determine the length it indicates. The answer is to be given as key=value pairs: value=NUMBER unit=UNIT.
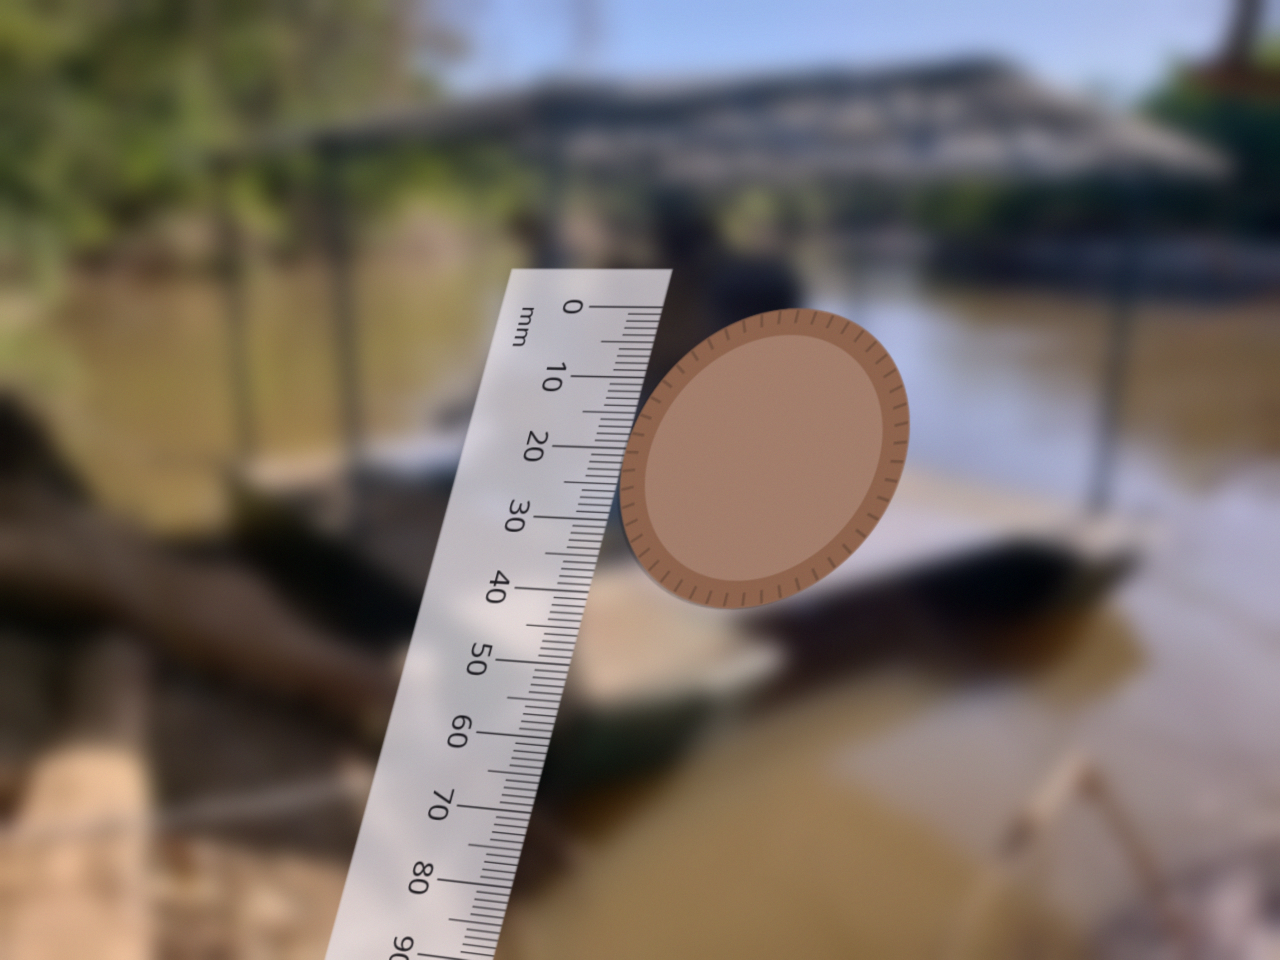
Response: value=41 unit=mm
